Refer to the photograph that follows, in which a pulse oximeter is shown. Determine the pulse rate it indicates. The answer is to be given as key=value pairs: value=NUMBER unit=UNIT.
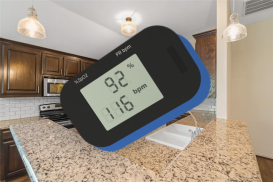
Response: value=116 unit=bpm
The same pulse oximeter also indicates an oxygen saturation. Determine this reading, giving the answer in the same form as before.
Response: value=92 unit=%
